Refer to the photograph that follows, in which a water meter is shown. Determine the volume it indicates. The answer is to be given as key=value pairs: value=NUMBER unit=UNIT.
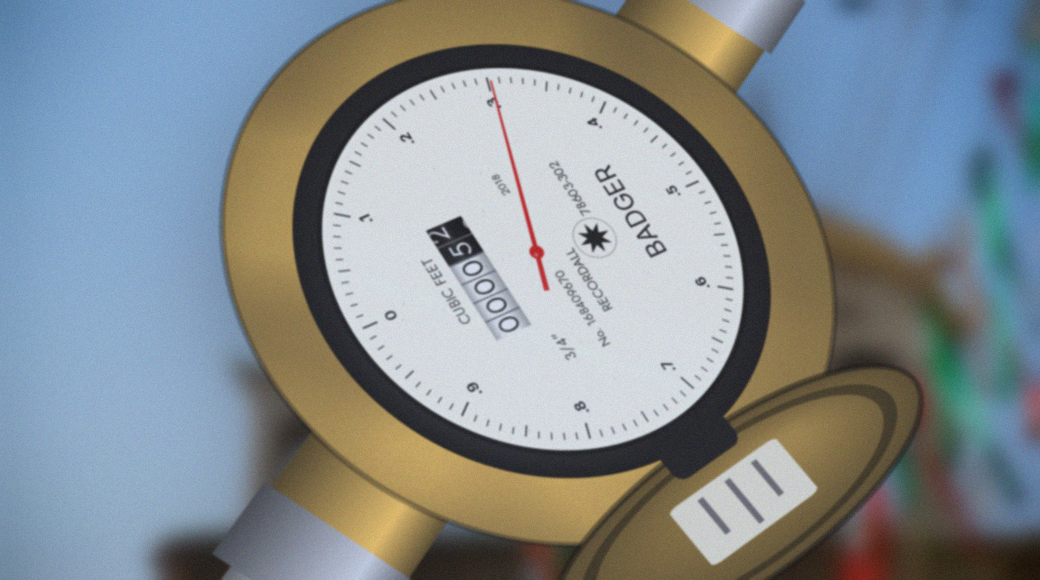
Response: value=52.30 unit=ft³
